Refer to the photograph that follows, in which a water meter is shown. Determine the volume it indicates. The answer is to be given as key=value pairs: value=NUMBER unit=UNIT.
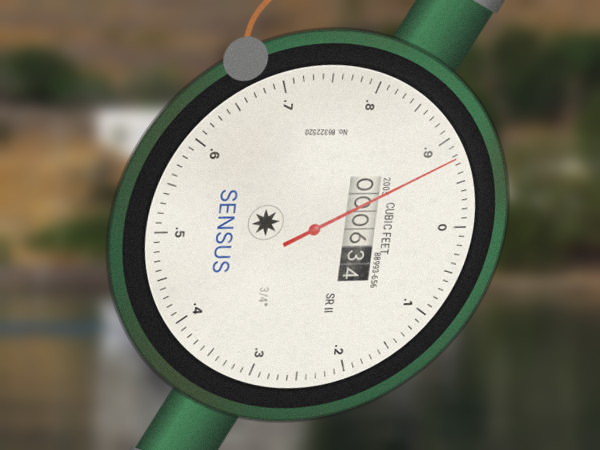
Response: value=633.92 unit=ft³
